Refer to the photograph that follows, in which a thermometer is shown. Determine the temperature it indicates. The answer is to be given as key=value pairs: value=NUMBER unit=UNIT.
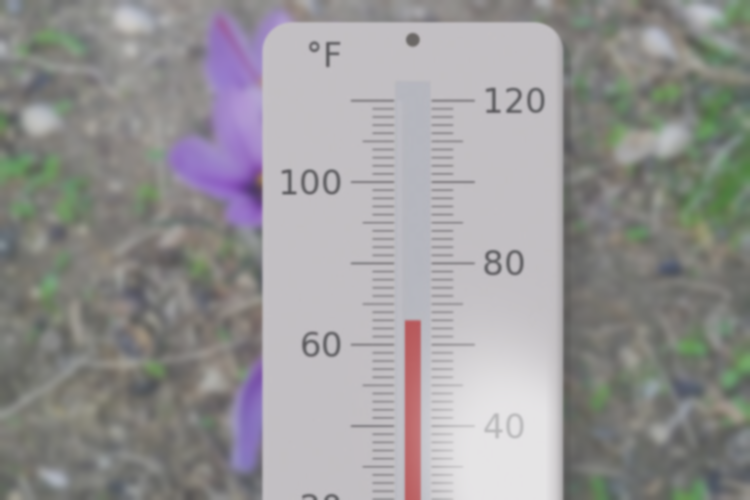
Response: value=66 unit=°F
